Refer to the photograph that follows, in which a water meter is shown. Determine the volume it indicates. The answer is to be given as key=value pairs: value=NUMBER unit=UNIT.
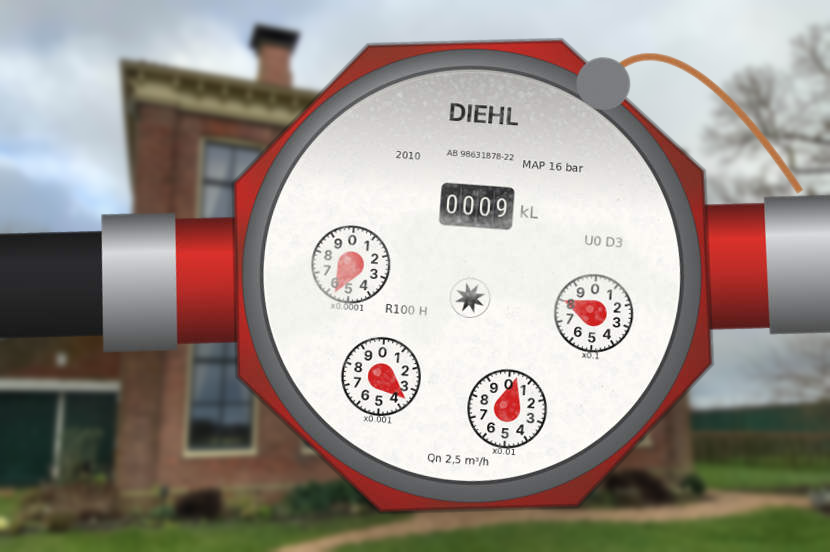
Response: value=9.8035 unit=kL
